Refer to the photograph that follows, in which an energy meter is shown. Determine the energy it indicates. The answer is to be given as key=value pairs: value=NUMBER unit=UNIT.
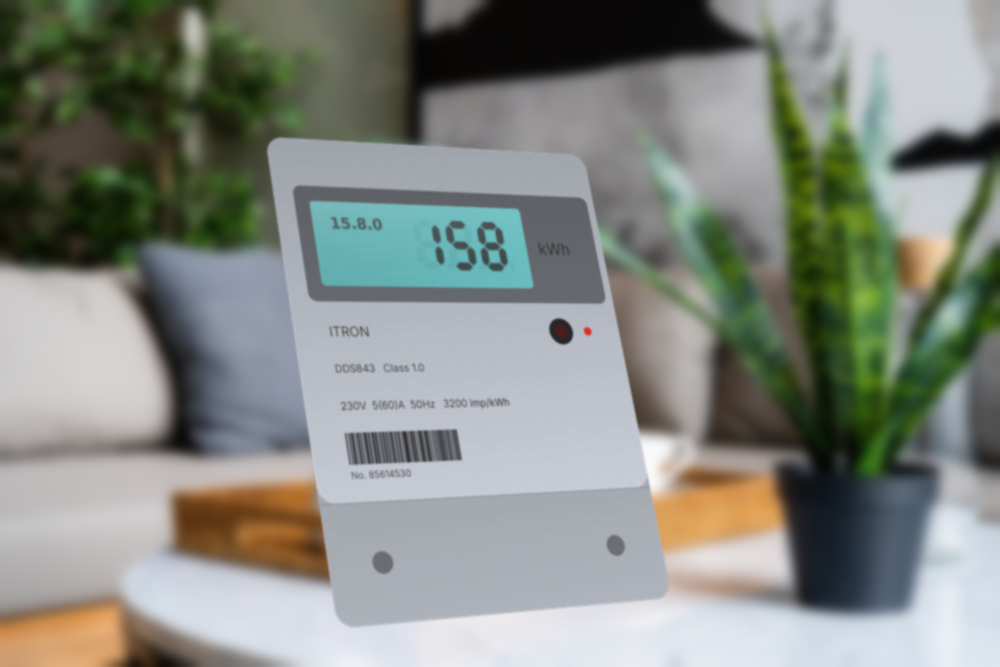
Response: value=158 unit=kWh
